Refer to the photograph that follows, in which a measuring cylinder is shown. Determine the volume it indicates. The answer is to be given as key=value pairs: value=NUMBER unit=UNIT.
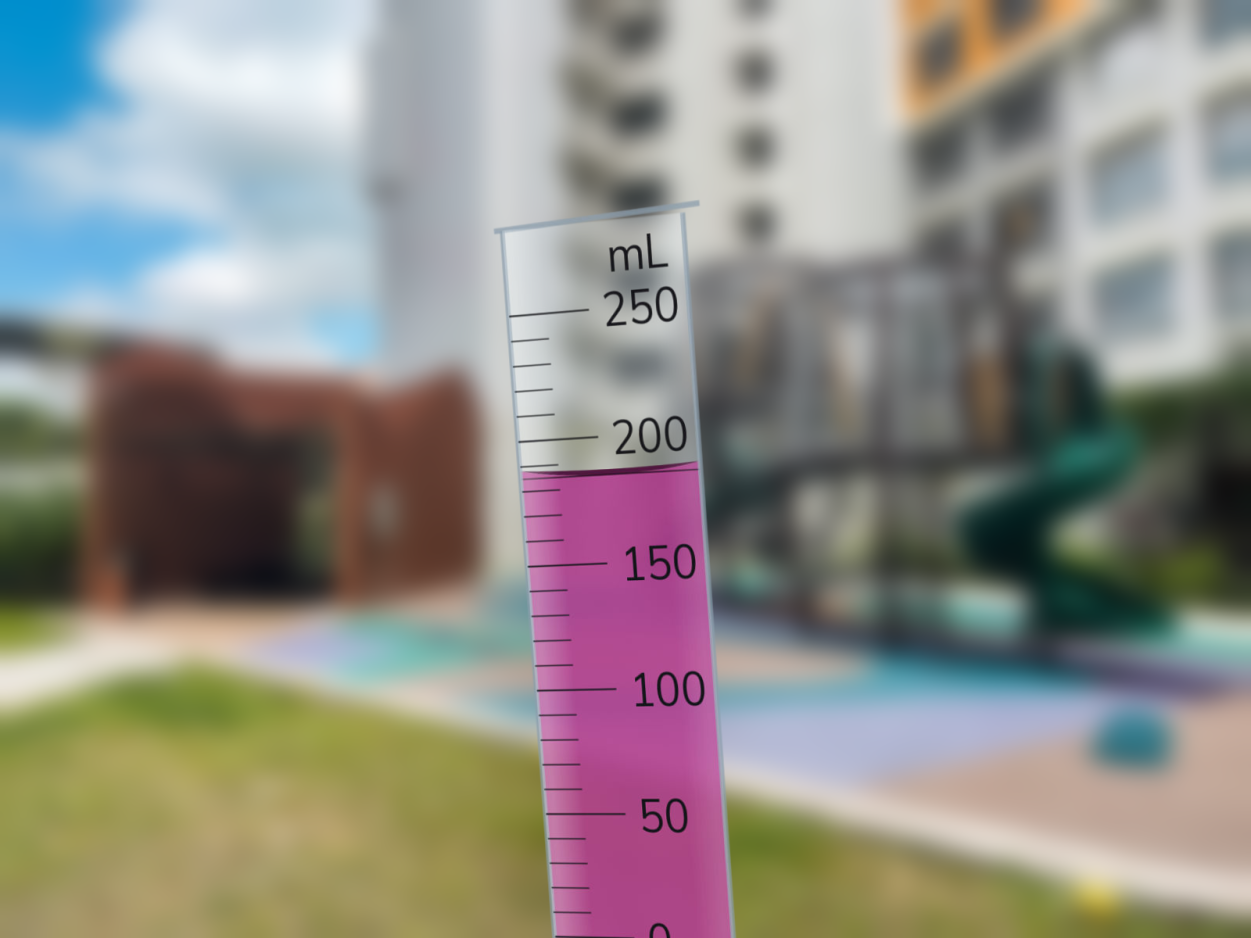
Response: value=185 unit=mL
